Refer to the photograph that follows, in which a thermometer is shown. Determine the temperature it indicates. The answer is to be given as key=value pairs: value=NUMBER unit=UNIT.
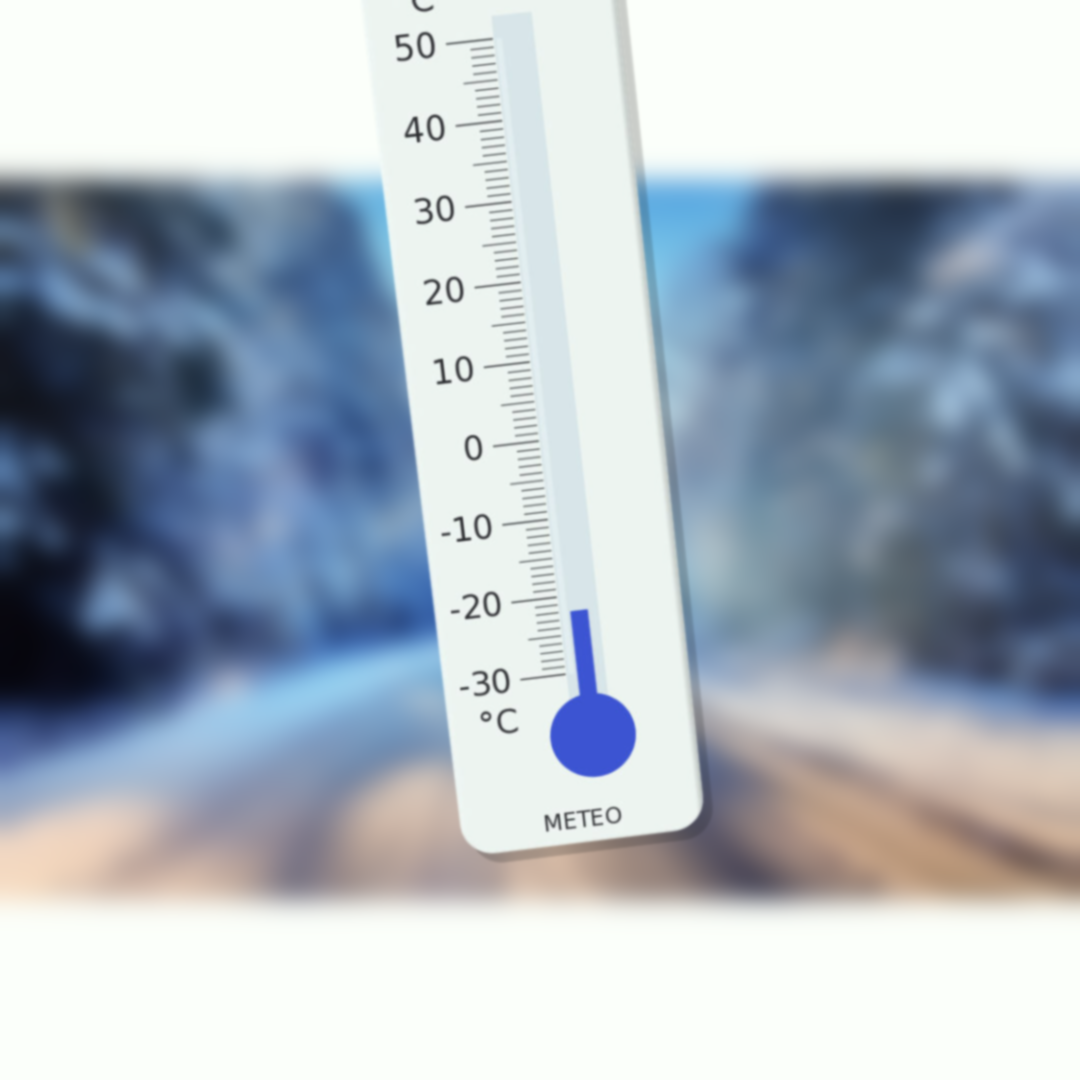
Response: value=-22 unit=°C
